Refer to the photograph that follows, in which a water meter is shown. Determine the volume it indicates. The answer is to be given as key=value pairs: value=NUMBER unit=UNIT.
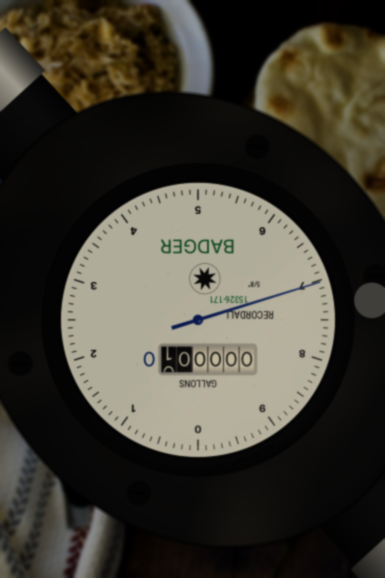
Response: value=7.0 unit=gal
